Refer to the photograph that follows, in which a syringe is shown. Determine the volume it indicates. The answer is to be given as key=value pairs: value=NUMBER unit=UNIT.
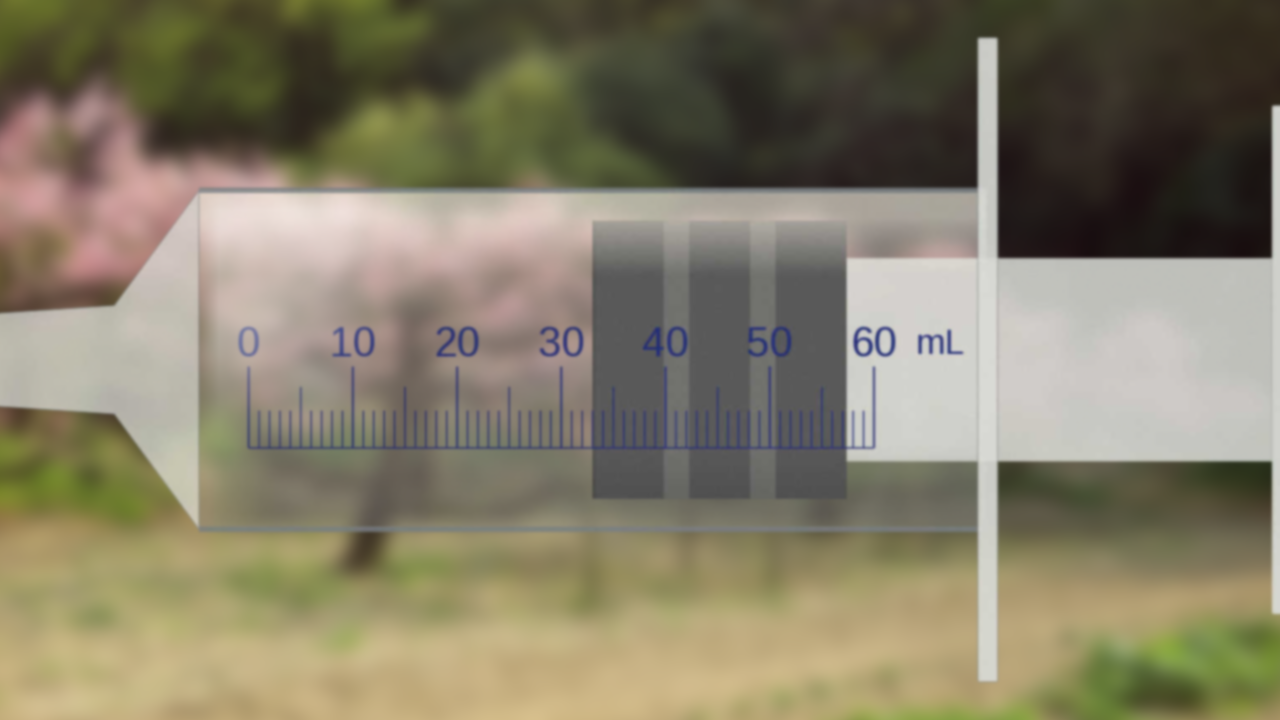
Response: value=33 unit=mL
